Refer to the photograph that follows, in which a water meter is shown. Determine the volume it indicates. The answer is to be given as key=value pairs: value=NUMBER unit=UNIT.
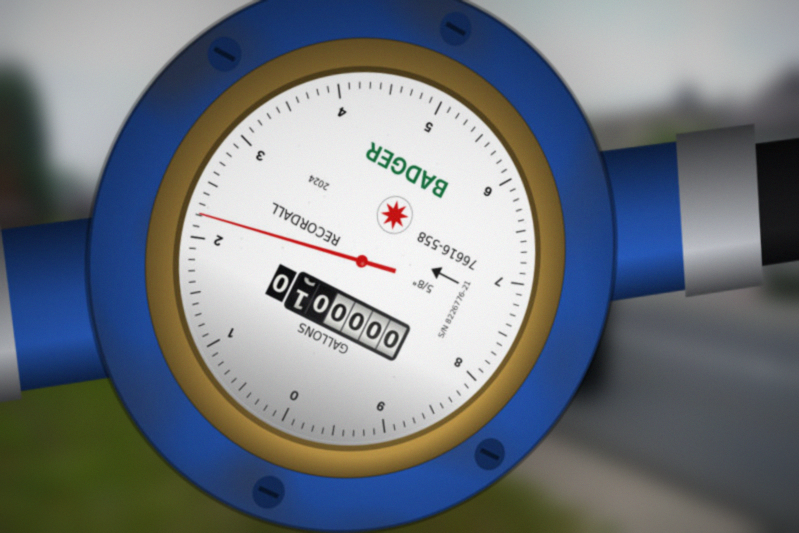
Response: value=12.2 unit=gal
